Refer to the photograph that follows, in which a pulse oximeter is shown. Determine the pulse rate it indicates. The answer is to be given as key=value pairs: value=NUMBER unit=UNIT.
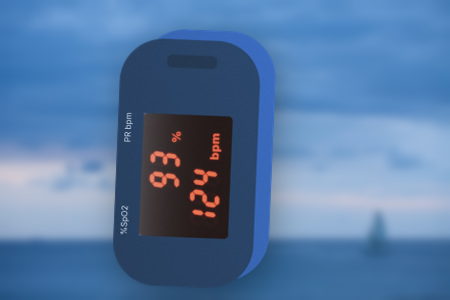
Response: value=124 unit=bpm
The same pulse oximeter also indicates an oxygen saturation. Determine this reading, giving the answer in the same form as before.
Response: value=93 unit=%
